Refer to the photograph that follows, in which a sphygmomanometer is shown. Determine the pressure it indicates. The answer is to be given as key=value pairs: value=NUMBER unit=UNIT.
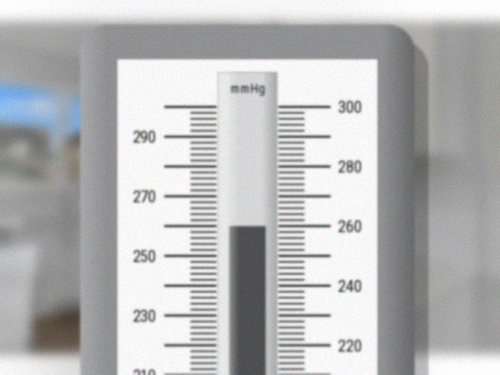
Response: value=260 unit=mmHg
